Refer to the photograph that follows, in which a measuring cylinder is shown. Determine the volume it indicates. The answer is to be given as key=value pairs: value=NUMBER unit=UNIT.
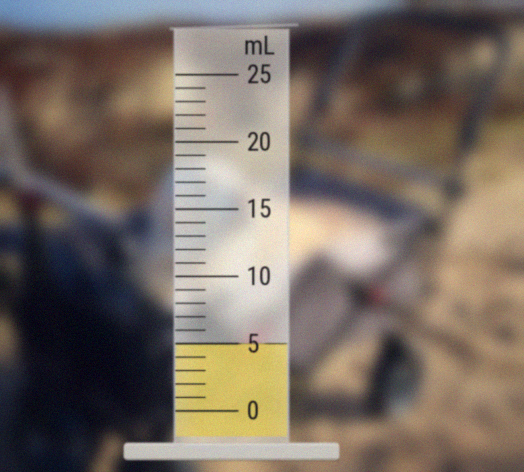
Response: value=5 unit=mL
